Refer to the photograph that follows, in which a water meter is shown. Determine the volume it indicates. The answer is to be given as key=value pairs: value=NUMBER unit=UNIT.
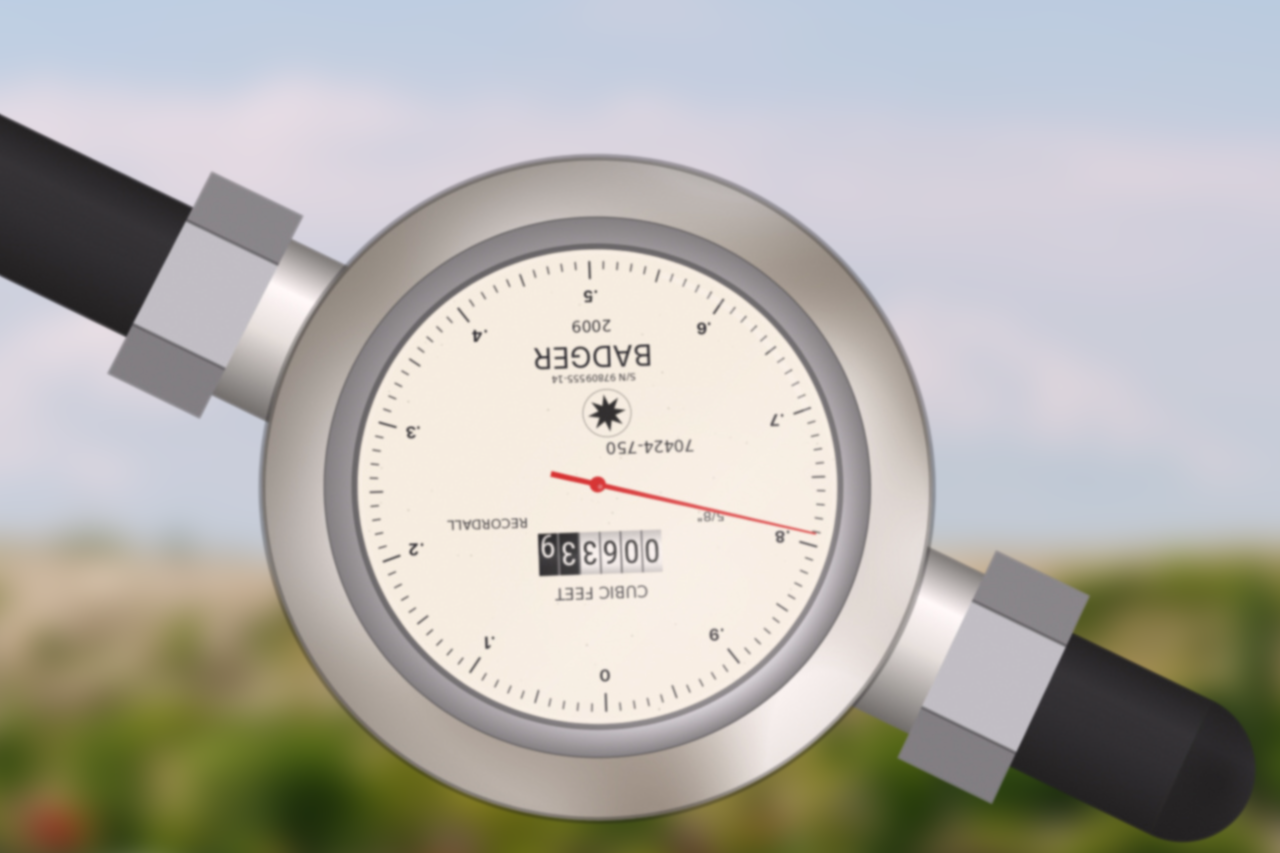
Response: value=6338.79 unit=ft³
